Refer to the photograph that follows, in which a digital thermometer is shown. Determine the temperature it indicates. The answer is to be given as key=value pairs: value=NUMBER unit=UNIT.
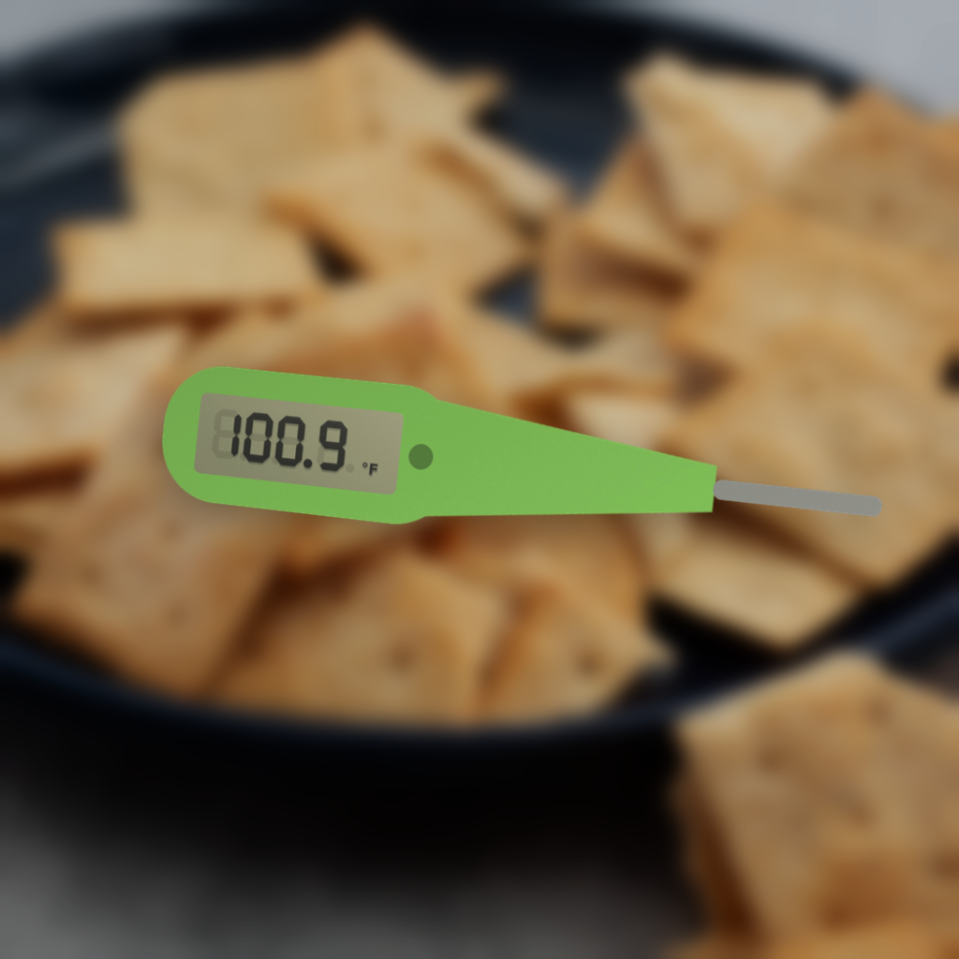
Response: value=100.9 unit=°F
